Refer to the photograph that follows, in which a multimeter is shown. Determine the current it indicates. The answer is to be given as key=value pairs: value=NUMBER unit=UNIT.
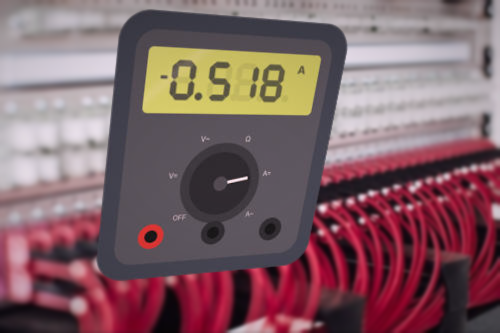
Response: value=-0.518 unit=A
